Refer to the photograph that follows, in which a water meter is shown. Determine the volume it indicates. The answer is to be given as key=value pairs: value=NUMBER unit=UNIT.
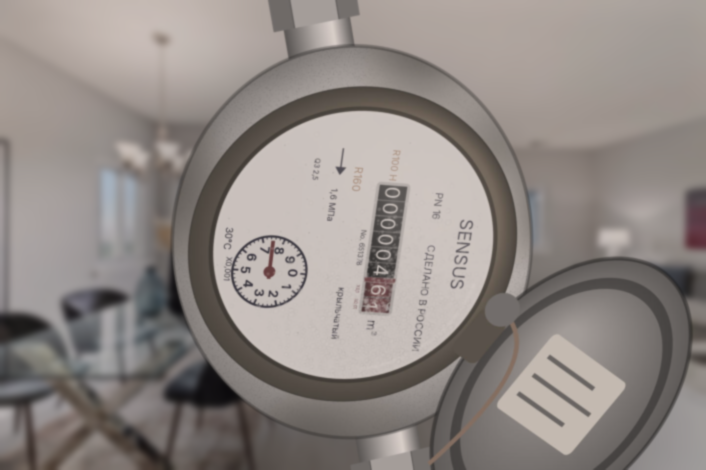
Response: value=4.607 unit=m³
